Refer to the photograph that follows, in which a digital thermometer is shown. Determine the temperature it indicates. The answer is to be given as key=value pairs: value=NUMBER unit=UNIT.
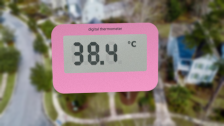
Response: value=38.4 unit=°C
